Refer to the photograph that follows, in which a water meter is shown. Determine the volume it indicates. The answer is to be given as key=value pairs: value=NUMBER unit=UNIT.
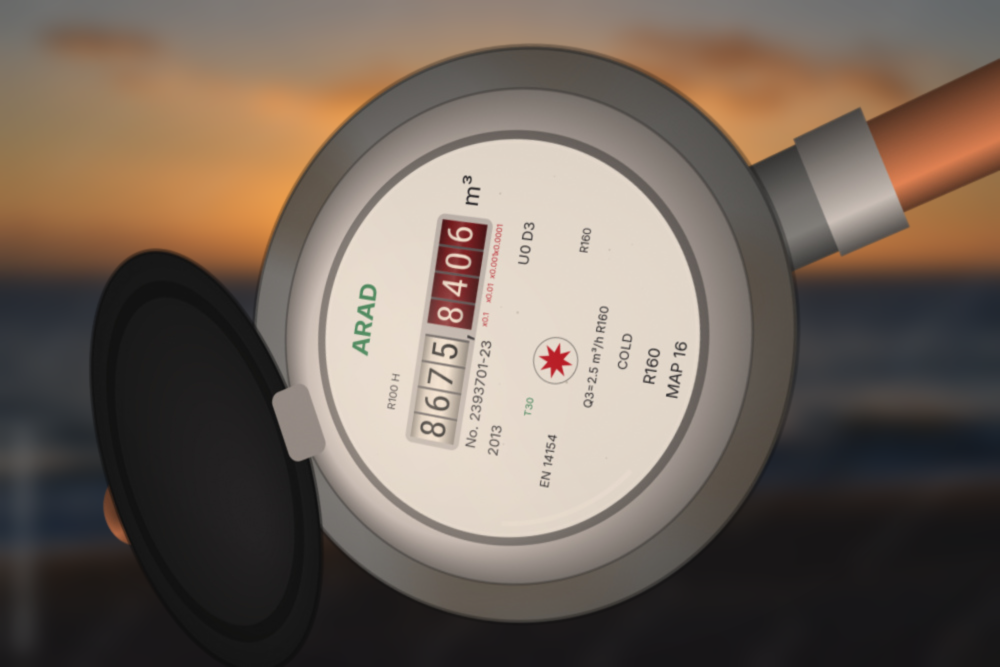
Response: value=8675.8406 unit=m³
